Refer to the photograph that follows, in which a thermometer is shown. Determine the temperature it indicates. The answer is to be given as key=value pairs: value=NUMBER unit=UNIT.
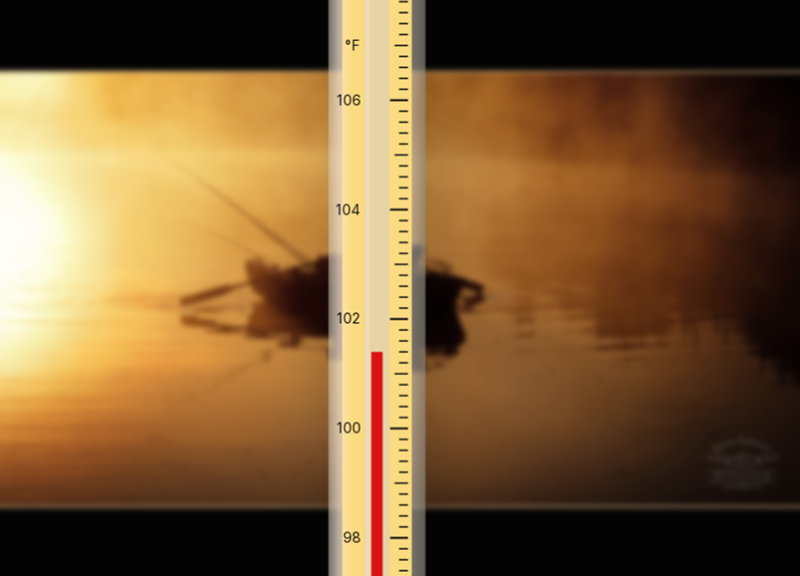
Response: value=101.4 unit=°F
